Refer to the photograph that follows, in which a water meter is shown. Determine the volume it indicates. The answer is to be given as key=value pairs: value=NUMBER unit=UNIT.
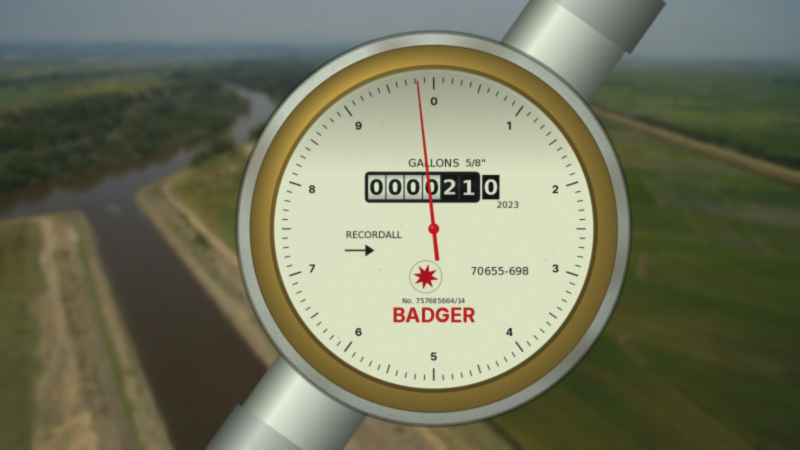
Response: value=209.8 unit=gal
